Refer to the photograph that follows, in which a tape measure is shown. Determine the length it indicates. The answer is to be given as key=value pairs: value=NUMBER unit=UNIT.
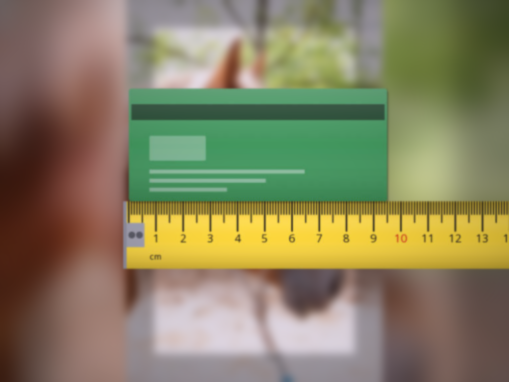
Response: value=9.5 unit=cm
